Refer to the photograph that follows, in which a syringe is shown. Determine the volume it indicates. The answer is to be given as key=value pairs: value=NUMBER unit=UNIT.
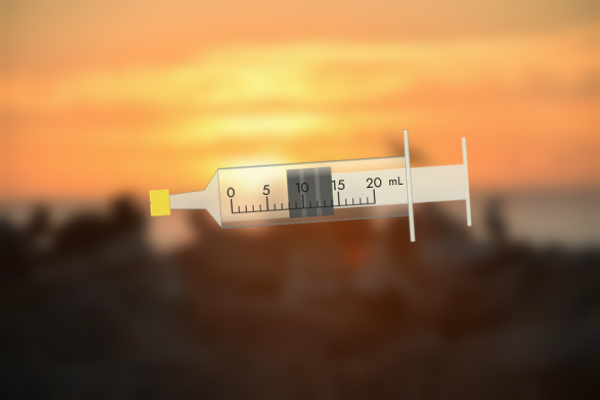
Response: value=8 unit=mL
